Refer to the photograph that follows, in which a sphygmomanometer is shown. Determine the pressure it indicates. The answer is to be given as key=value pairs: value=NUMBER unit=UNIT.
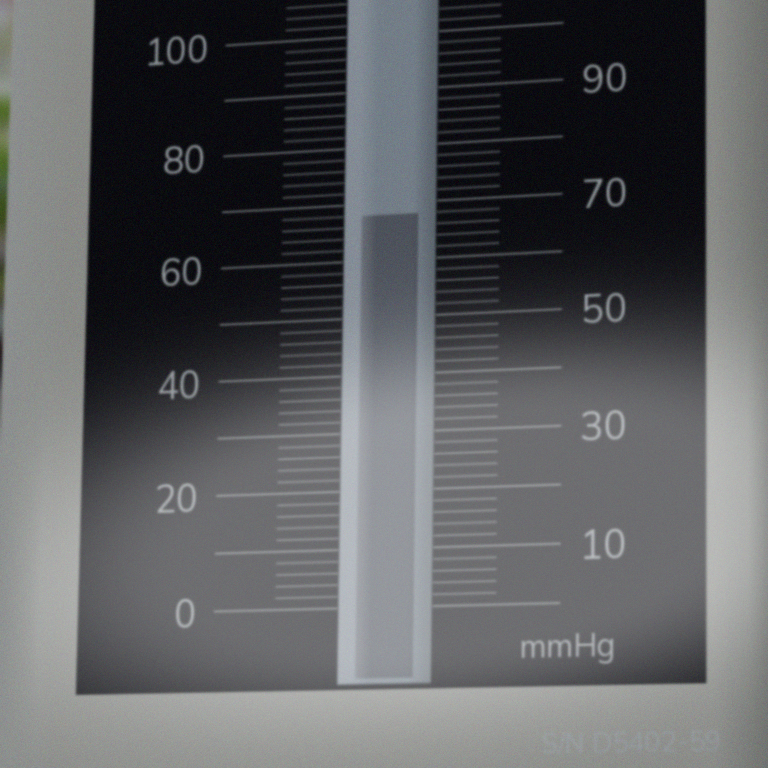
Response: value=68 unit=mmHg
